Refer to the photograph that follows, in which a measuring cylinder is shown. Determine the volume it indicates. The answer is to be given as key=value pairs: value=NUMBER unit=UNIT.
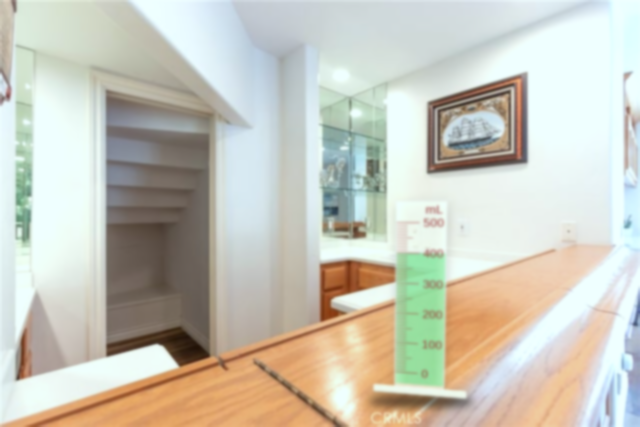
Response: value=400 unit=mL
